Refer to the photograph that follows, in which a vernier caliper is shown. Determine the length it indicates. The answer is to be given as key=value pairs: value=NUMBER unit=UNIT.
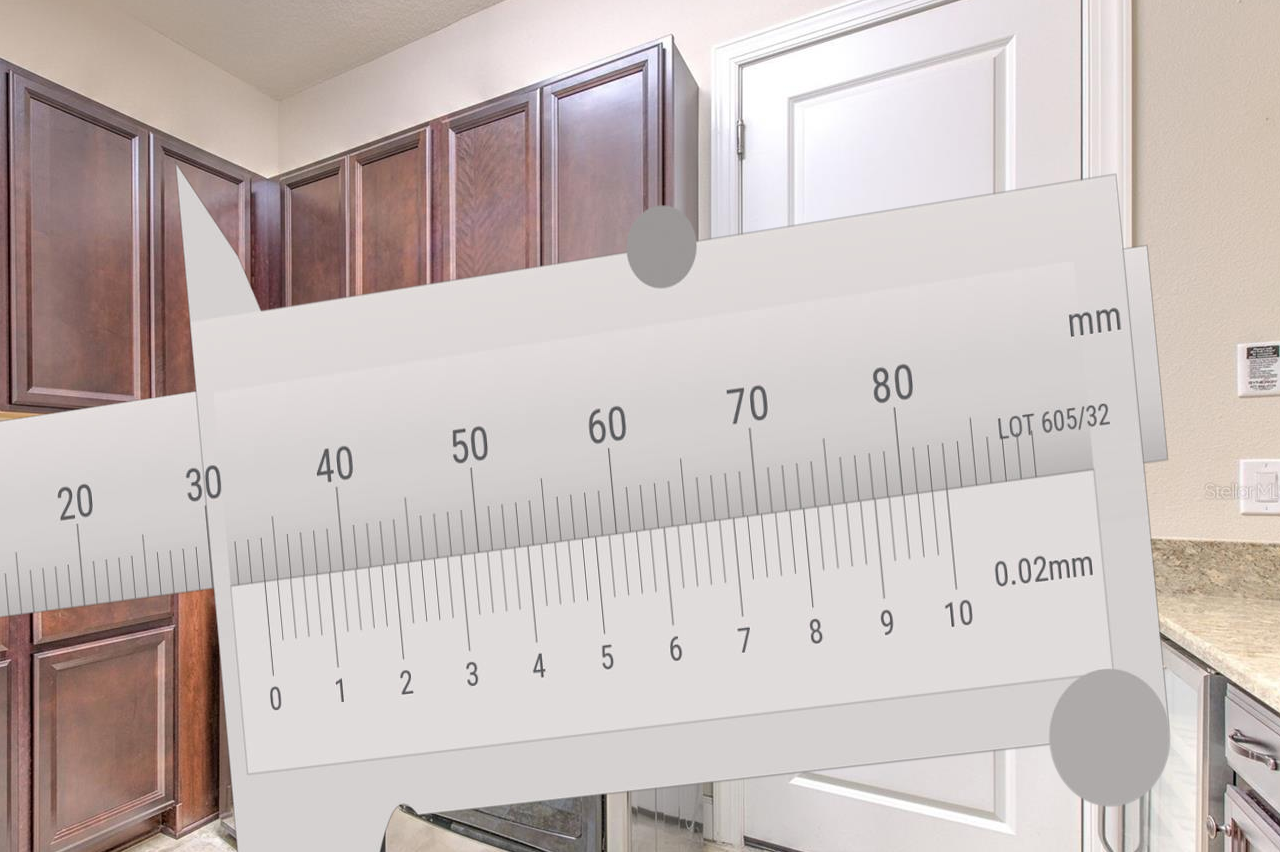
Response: value=34.0 unit=mm
